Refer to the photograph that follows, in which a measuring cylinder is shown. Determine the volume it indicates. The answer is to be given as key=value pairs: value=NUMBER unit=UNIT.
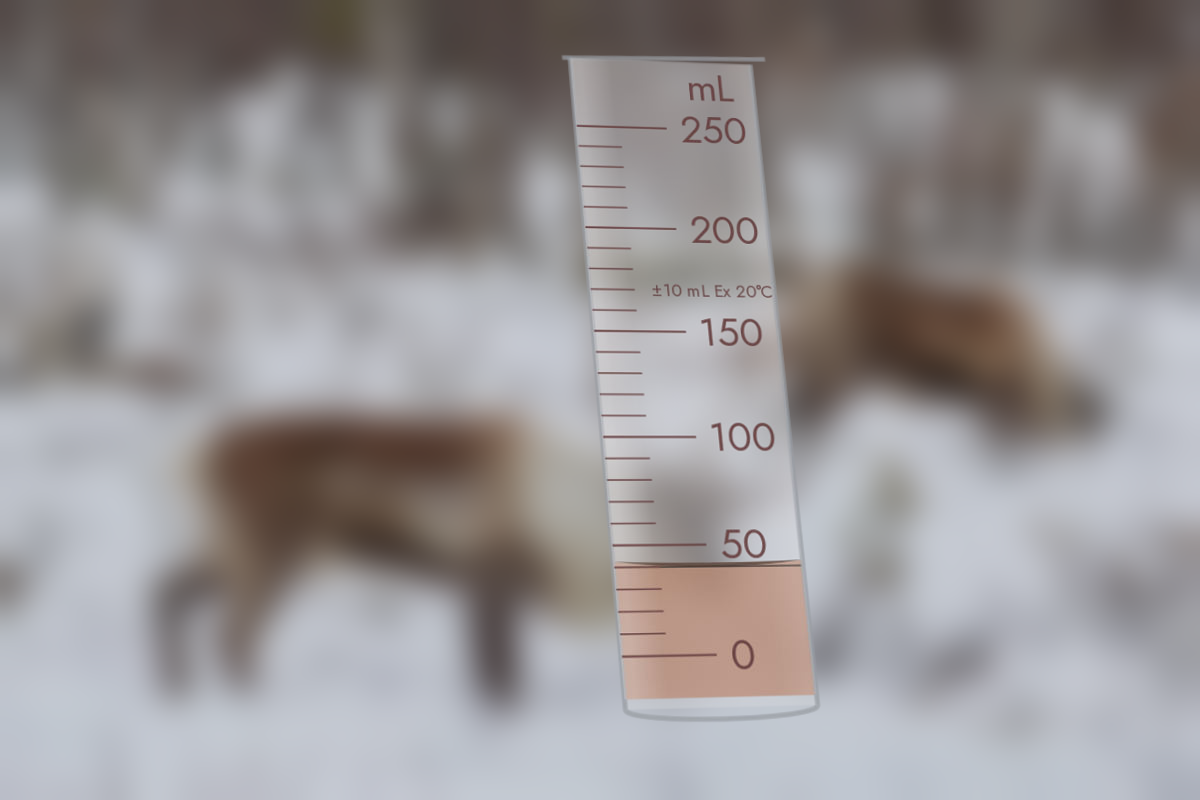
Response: value=40 unit=mL
